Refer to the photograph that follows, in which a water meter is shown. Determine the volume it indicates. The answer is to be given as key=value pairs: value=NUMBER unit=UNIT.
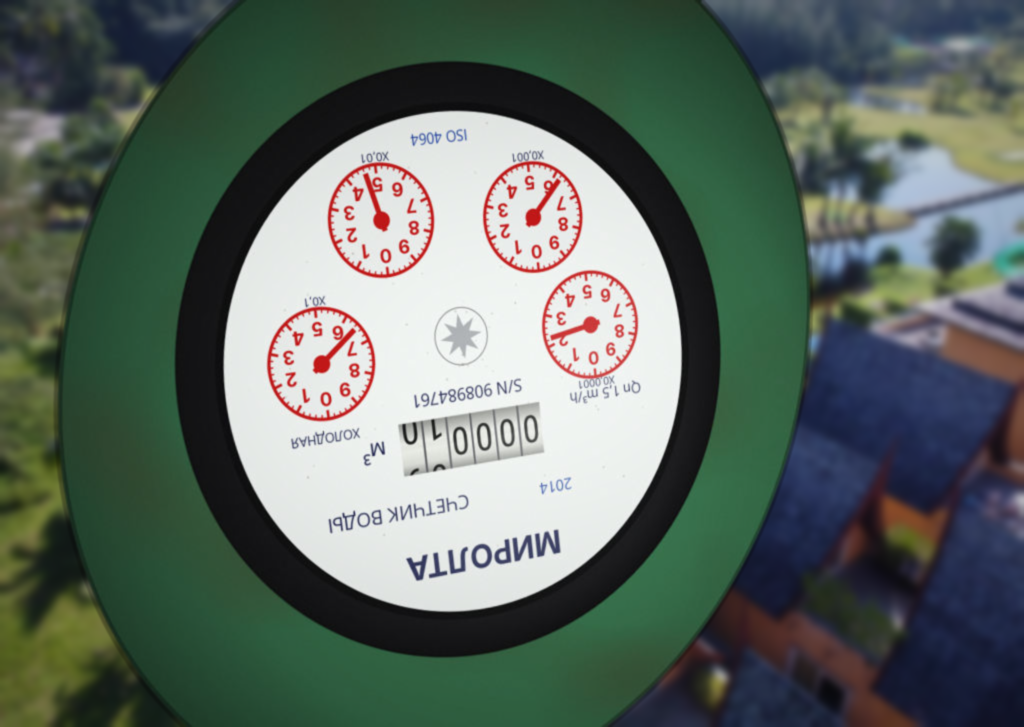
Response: value=9.6462 unit=m³
